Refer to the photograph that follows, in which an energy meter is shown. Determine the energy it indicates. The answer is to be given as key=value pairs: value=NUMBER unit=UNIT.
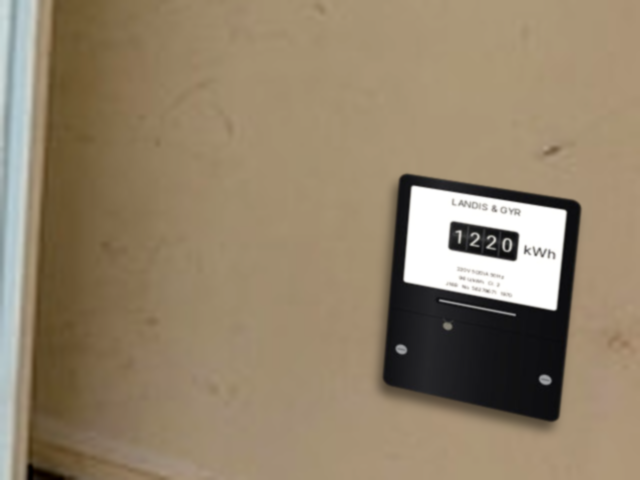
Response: value=1220 unit=kWh
